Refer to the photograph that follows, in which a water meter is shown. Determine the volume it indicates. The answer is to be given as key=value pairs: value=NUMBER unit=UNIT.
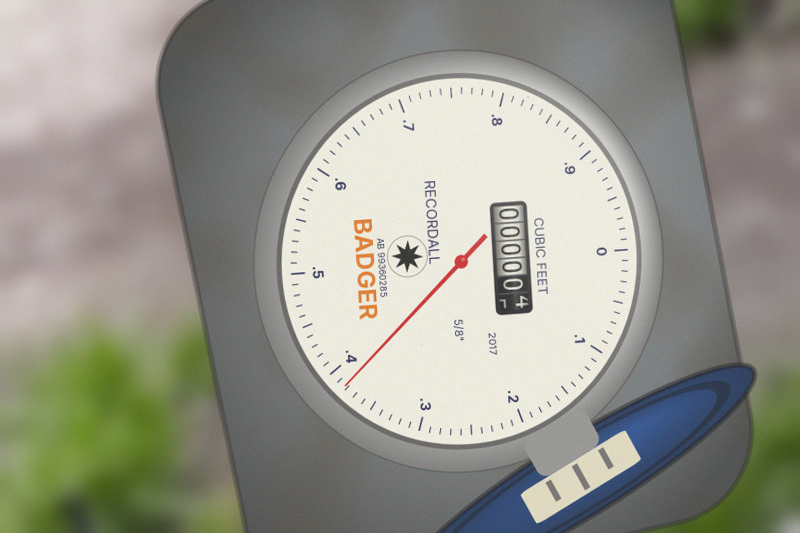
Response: value=4.38 unit=ft³
